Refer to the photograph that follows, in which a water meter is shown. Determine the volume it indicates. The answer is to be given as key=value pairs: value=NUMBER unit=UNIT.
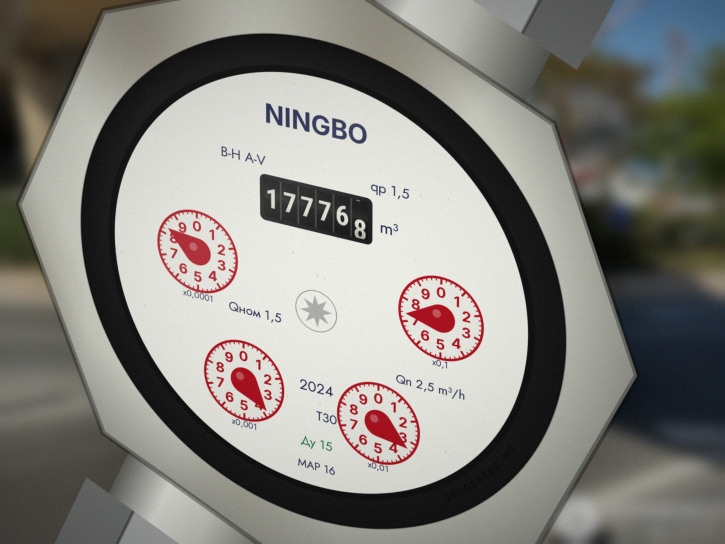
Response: value=177767.7338 unit=m³
